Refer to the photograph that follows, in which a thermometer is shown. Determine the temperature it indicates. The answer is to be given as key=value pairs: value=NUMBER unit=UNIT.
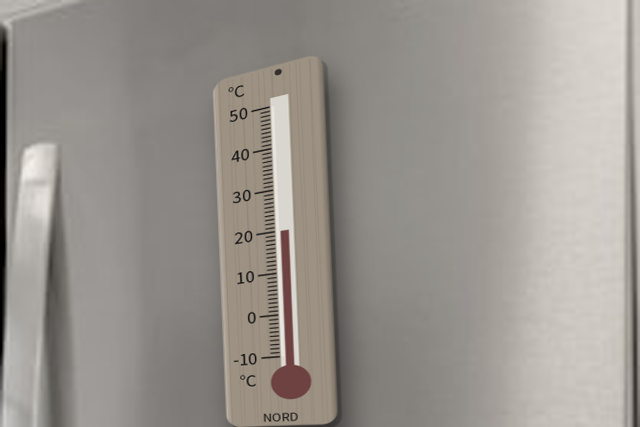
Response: value=20 unit=°C
